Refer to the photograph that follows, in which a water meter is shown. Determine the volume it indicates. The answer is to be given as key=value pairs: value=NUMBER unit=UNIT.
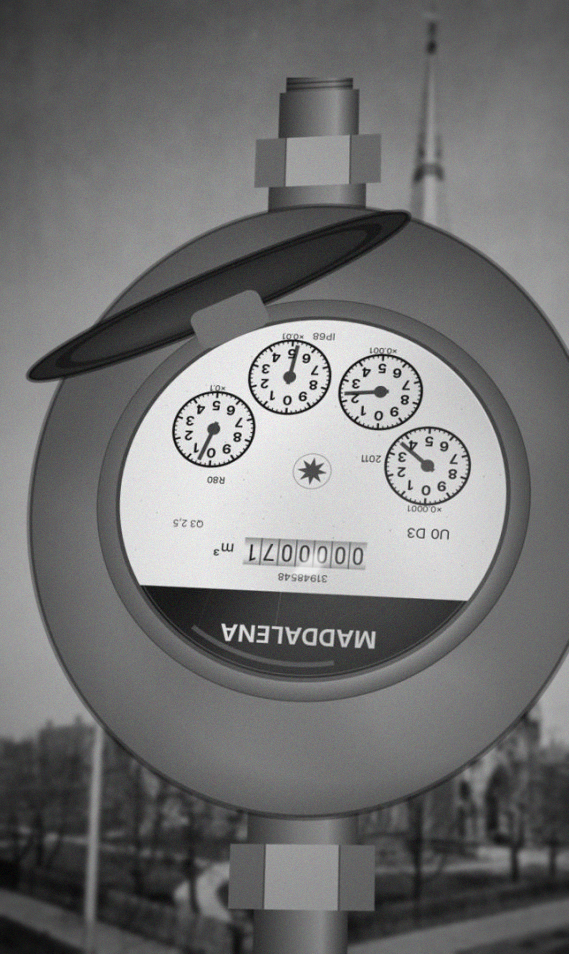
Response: value=71.0523 unit=m³
